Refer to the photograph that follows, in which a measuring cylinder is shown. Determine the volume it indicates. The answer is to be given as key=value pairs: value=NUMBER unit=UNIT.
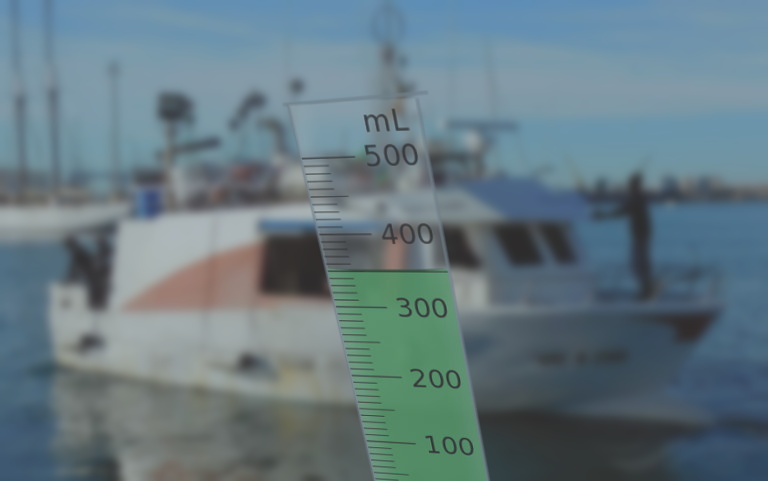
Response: value=350 unit=mL
